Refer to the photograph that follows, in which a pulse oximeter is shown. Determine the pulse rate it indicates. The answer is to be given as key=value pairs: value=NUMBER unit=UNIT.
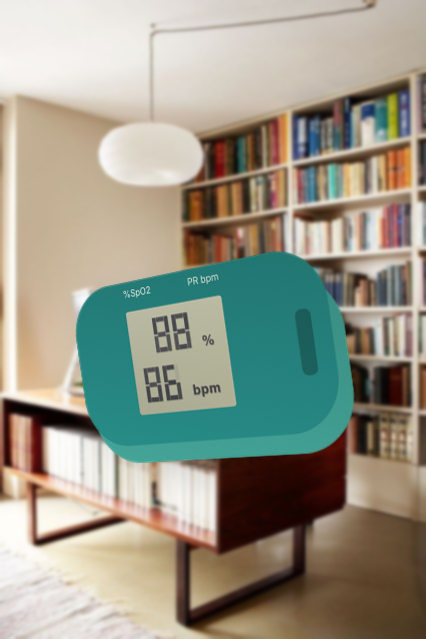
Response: value=86 unit=bpm
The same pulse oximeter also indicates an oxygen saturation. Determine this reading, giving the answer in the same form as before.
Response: value=88 unit=%
